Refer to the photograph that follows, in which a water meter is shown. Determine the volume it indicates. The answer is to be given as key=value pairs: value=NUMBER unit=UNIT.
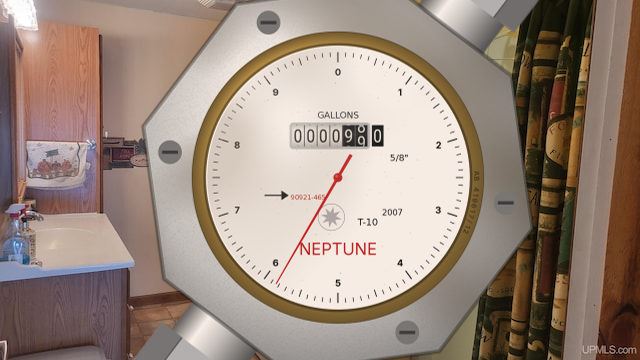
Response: value=985.8 unit=gal
